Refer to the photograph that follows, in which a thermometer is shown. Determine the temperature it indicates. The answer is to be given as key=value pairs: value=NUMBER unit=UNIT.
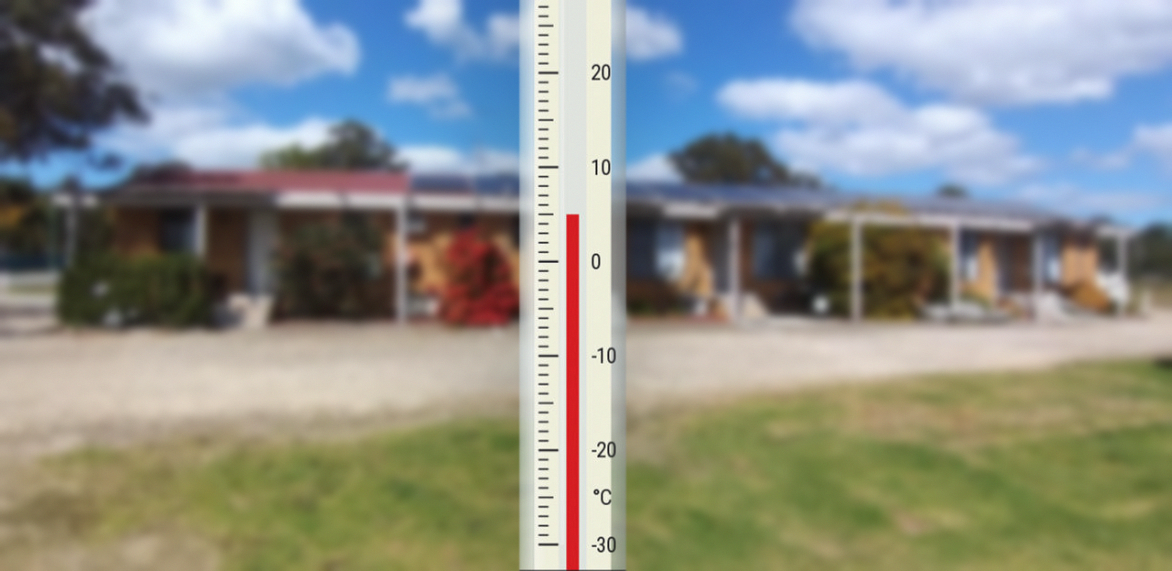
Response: value=5 unit=°C
